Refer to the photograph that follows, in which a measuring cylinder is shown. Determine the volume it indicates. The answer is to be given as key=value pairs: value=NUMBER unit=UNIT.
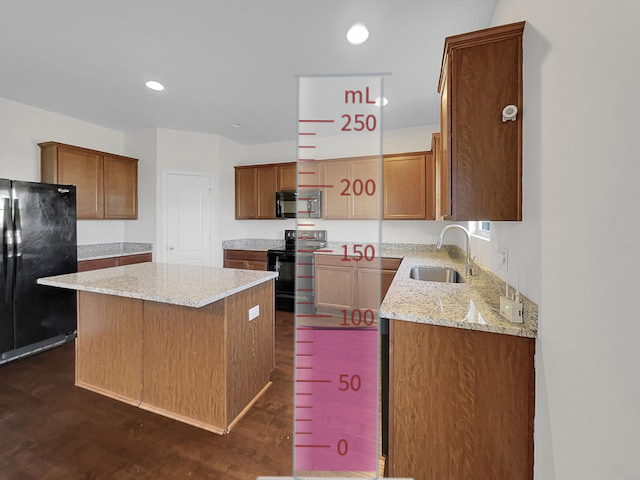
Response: value=90 unit=mL
